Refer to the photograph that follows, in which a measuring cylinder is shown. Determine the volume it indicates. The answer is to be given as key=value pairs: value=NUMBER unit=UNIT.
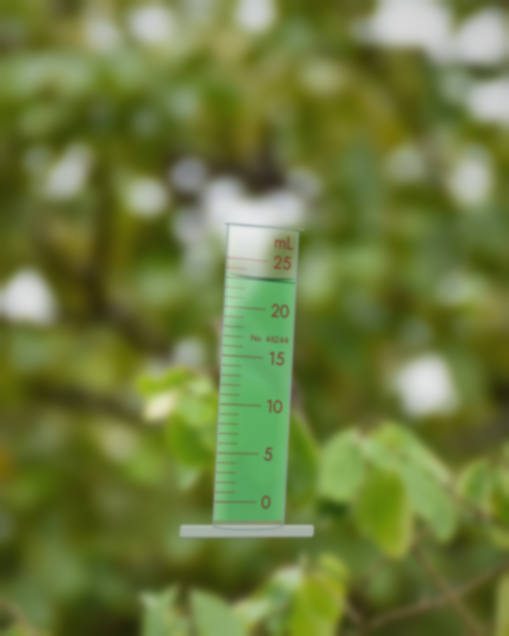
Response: value=23 unit=mL
